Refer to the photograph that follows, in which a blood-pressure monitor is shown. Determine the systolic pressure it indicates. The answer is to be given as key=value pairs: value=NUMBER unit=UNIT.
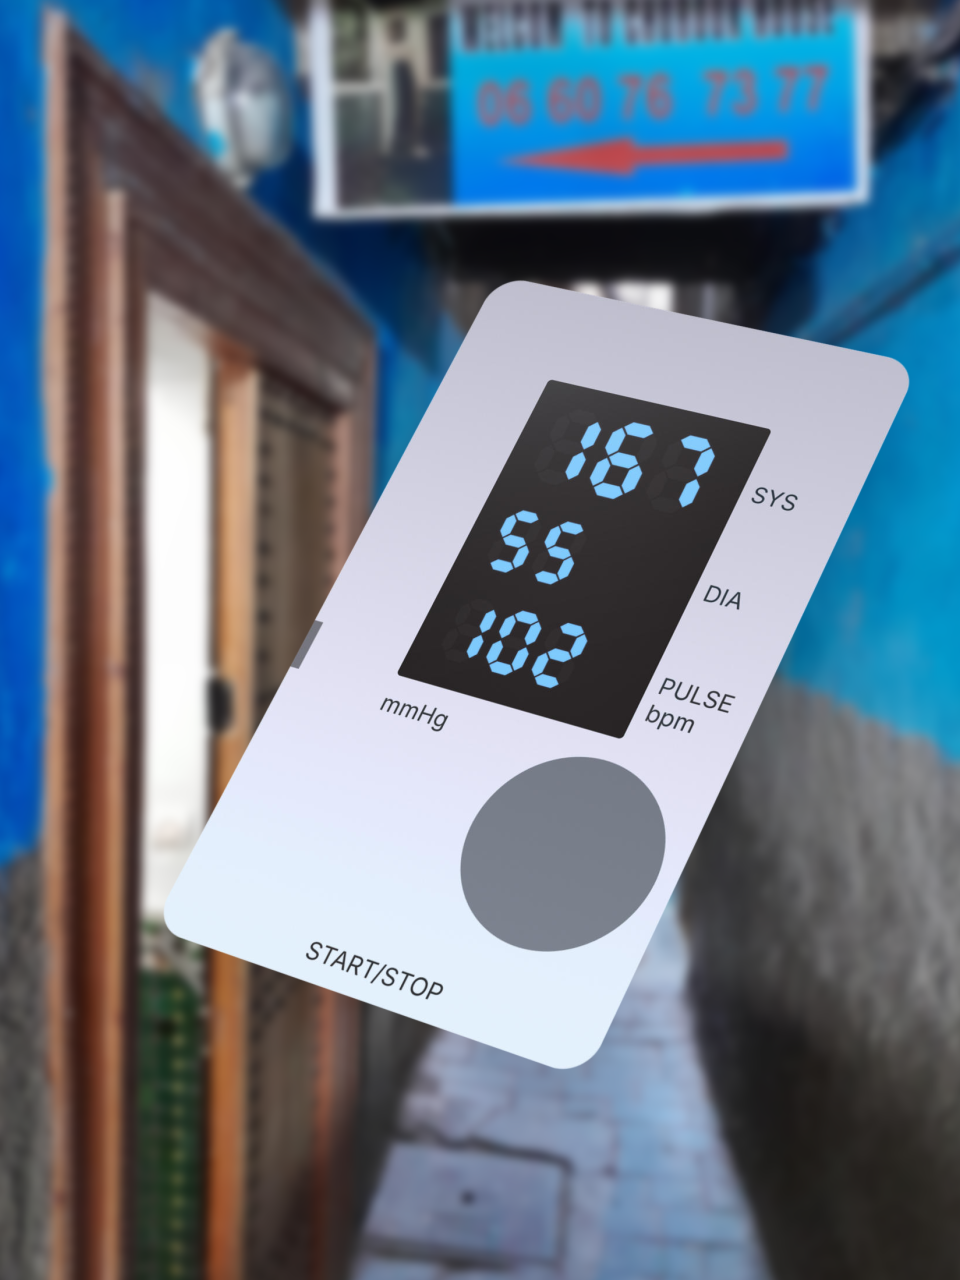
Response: value=167 unit=mmHg
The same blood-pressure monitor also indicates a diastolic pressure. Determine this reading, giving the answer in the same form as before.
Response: value=55 unit=mmHg
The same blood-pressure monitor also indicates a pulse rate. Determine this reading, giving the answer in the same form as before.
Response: value=102 unit=bpm
